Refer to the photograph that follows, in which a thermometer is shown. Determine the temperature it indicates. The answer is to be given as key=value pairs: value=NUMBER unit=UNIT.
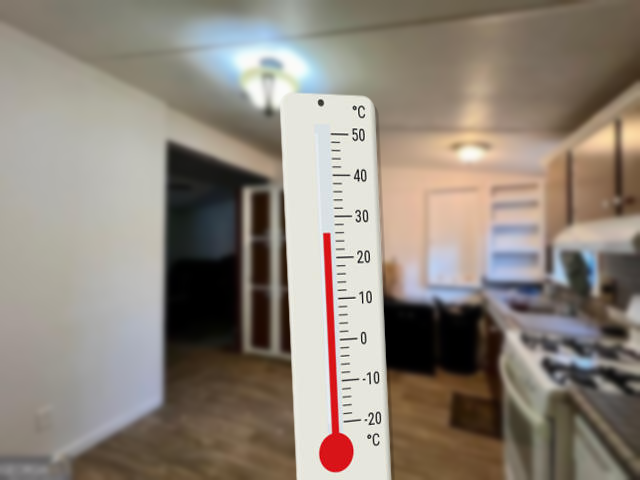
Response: value=26 unit=°C
